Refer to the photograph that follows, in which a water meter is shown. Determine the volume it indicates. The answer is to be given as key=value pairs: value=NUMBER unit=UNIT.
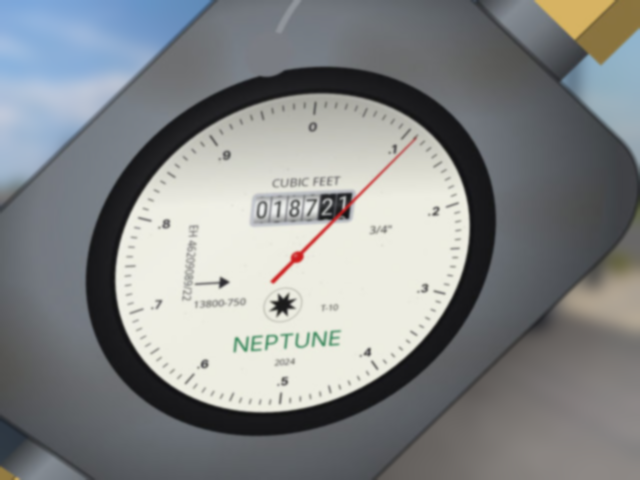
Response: value=18721.11 unit=ft³
